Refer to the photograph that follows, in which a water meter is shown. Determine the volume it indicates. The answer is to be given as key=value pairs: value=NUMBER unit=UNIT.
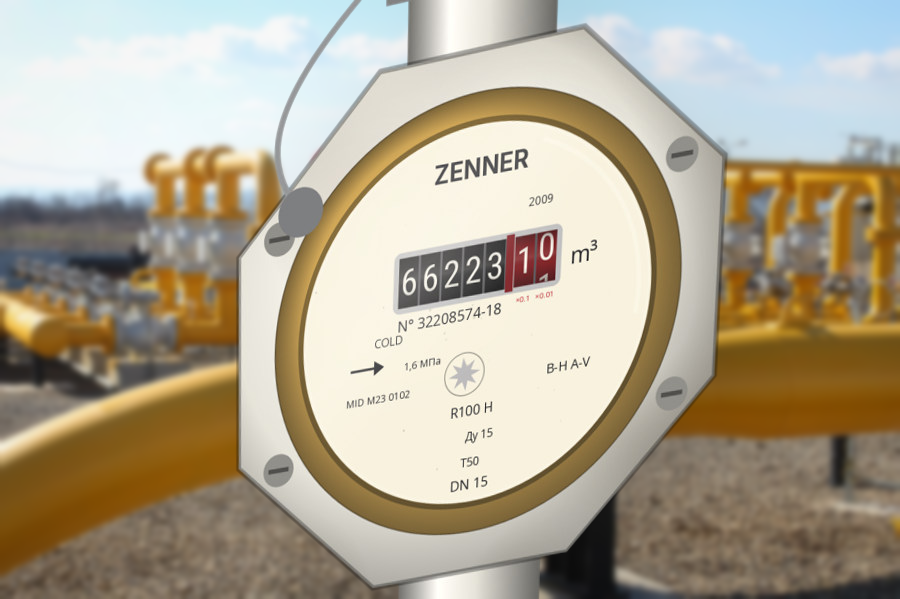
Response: value=66223.10 unit=m³
